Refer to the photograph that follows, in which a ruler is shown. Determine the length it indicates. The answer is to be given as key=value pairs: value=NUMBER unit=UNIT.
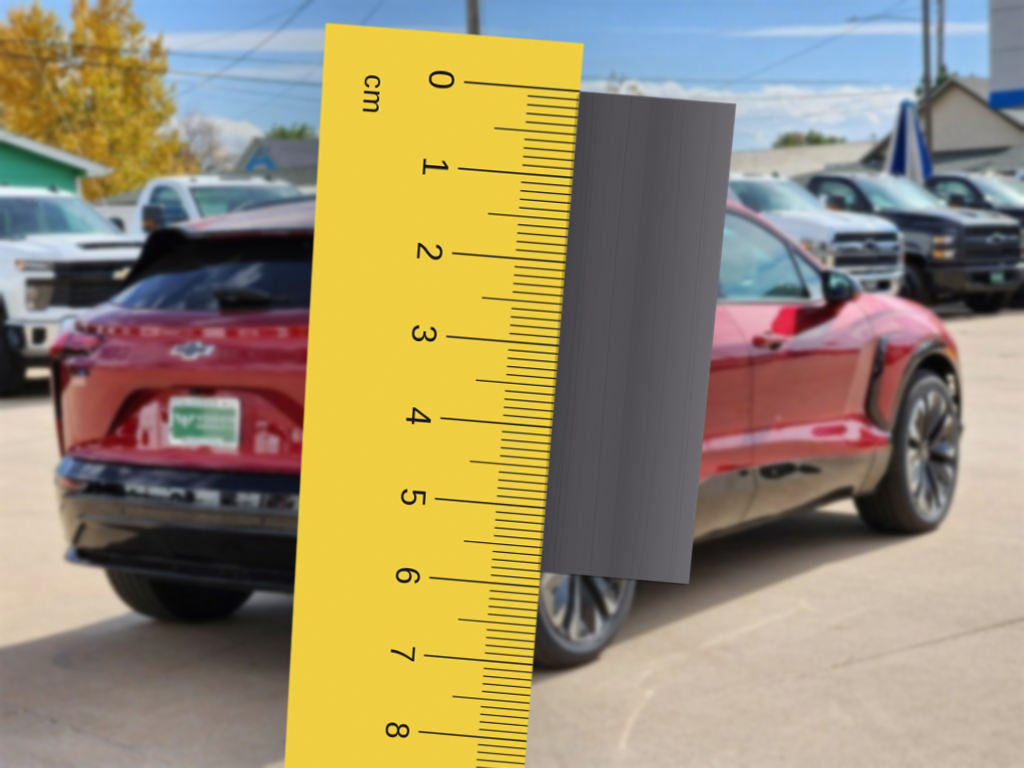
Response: value=5.8 unit=cm
